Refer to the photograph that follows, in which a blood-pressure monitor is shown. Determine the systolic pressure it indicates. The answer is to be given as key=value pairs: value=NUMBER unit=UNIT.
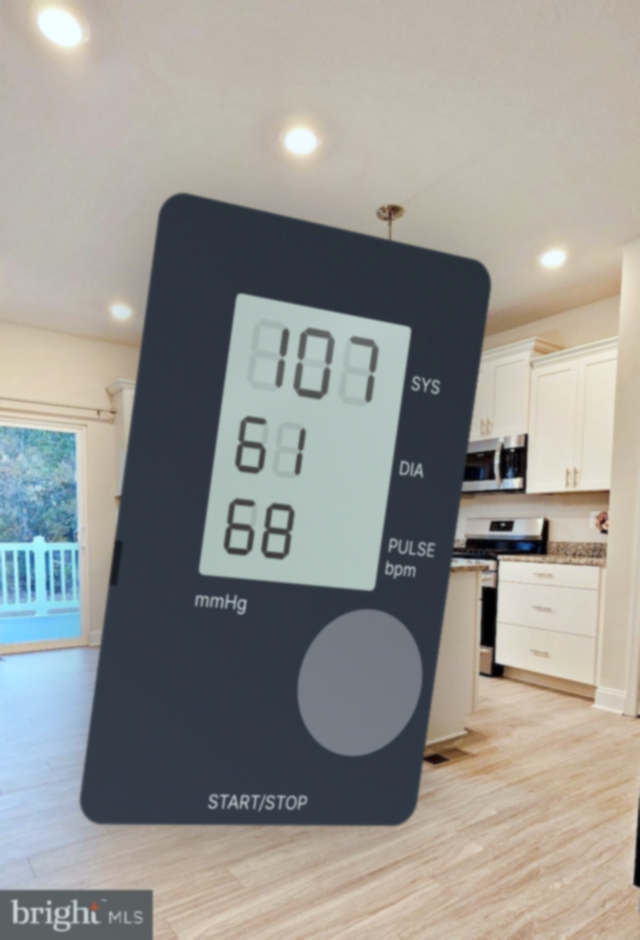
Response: value=107 unit=mmHg
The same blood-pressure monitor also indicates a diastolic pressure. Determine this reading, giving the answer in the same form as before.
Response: value=61 unit=mmHg
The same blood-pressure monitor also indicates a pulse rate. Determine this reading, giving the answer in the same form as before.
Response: value=68 unit=bpm
